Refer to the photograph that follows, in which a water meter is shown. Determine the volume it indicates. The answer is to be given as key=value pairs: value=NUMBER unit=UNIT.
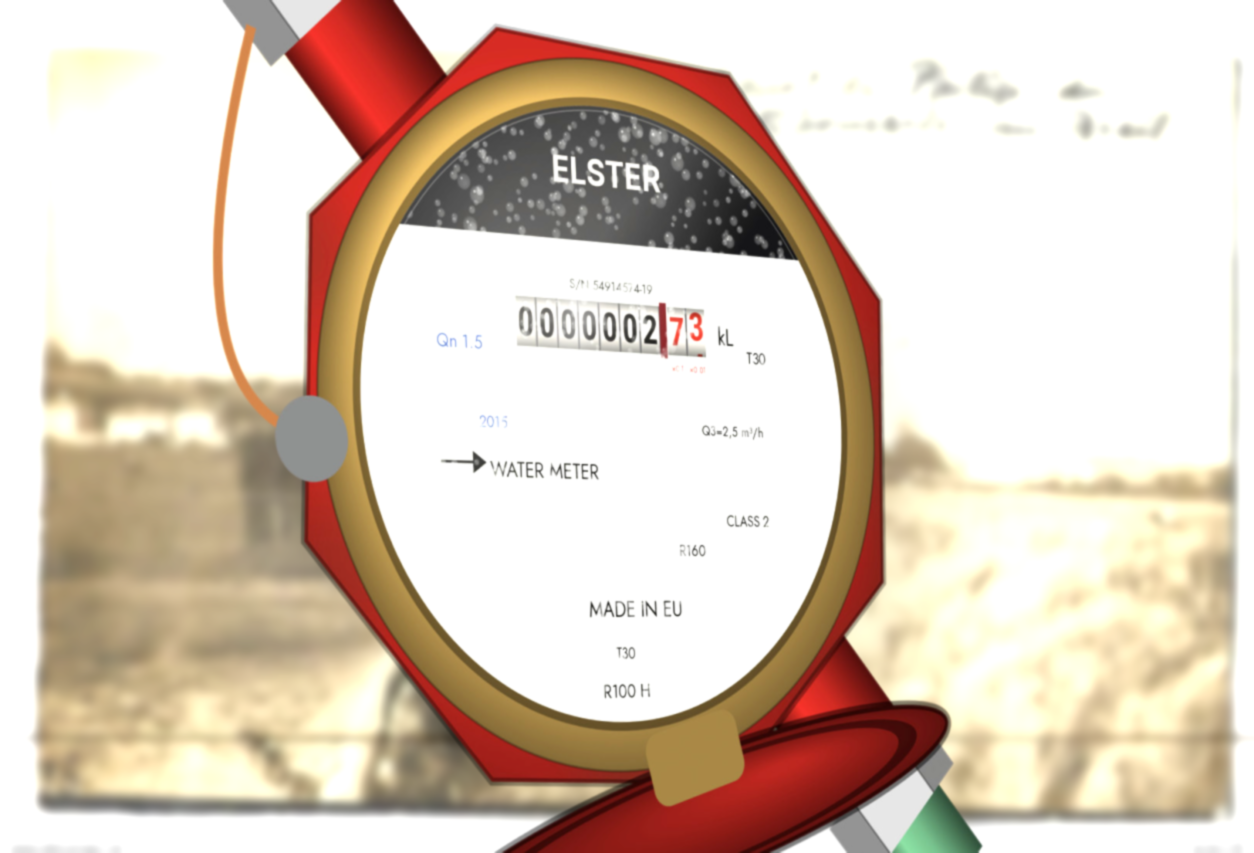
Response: value=2.73 unit=kL
